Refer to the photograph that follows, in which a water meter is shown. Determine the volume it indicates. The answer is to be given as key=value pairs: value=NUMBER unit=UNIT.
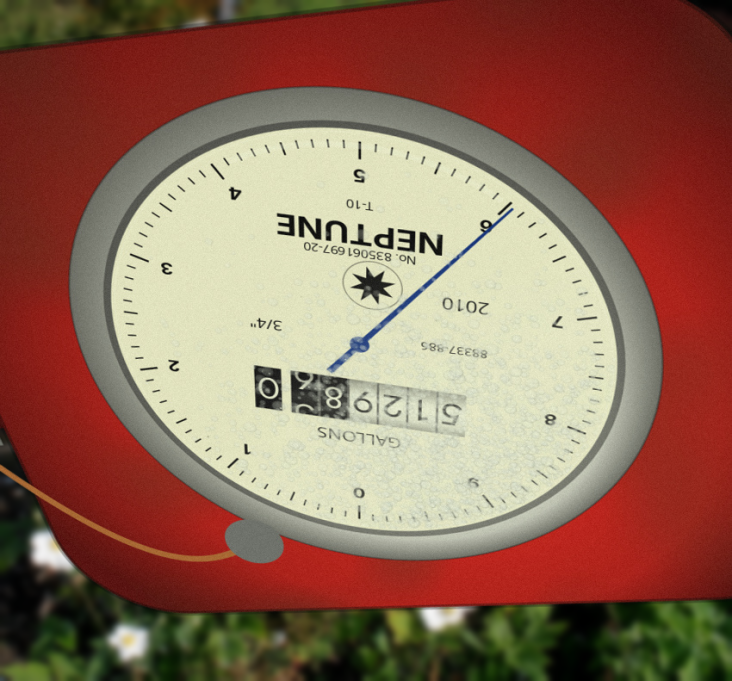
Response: value=5129856.0 unit=gal
